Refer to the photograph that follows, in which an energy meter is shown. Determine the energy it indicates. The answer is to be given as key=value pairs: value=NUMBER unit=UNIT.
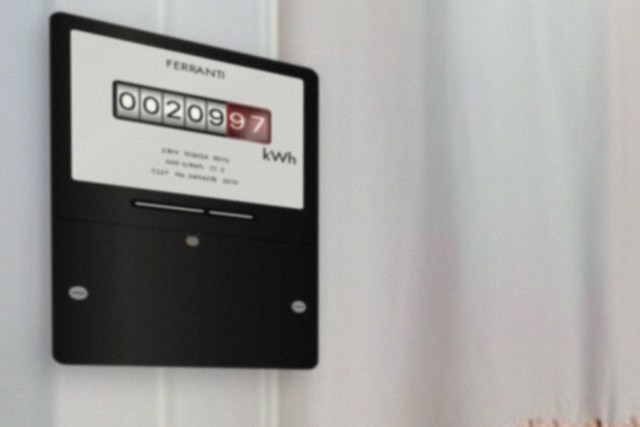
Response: value=209.97 unit=kWh
